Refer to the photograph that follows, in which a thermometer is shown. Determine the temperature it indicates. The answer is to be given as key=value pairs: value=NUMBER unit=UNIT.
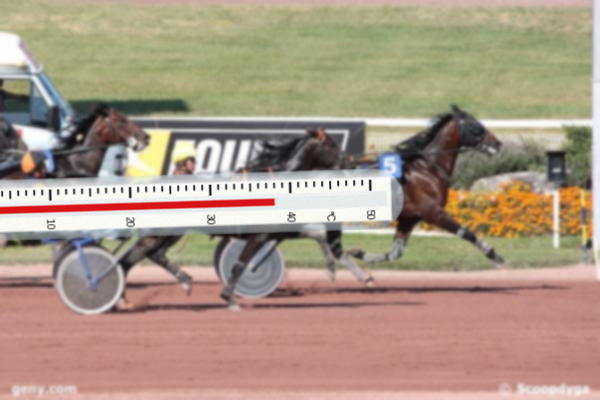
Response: value=38 unit=°C
